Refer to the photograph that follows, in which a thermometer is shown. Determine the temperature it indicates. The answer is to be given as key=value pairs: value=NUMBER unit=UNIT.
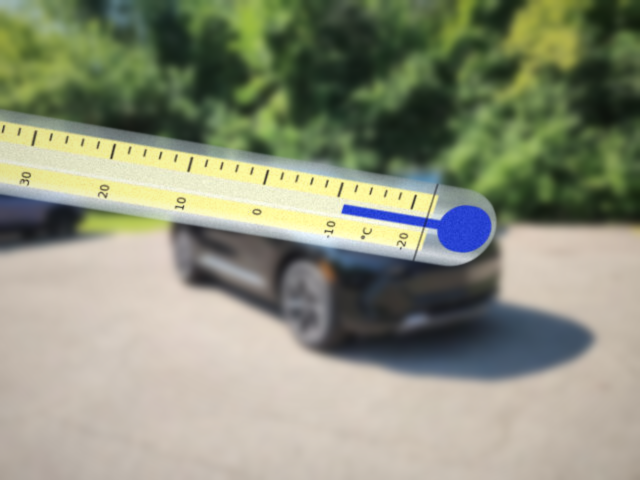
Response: value=-11 unit=°C
